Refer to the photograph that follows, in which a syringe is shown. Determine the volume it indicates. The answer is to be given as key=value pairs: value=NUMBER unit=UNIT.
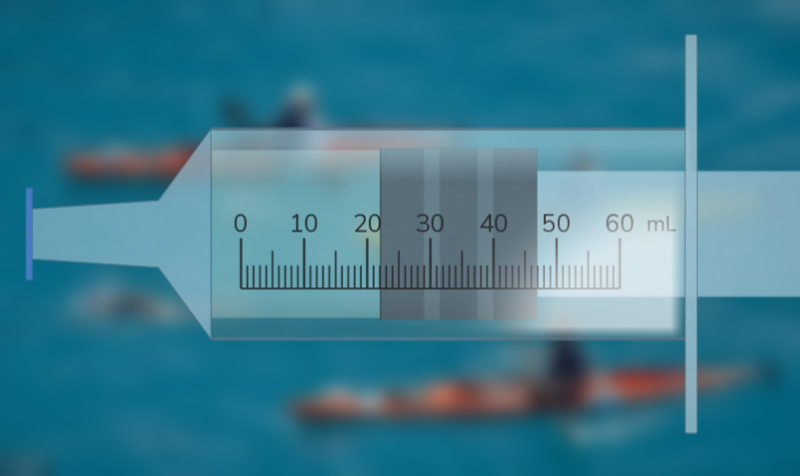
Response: value=22 unit=mL
